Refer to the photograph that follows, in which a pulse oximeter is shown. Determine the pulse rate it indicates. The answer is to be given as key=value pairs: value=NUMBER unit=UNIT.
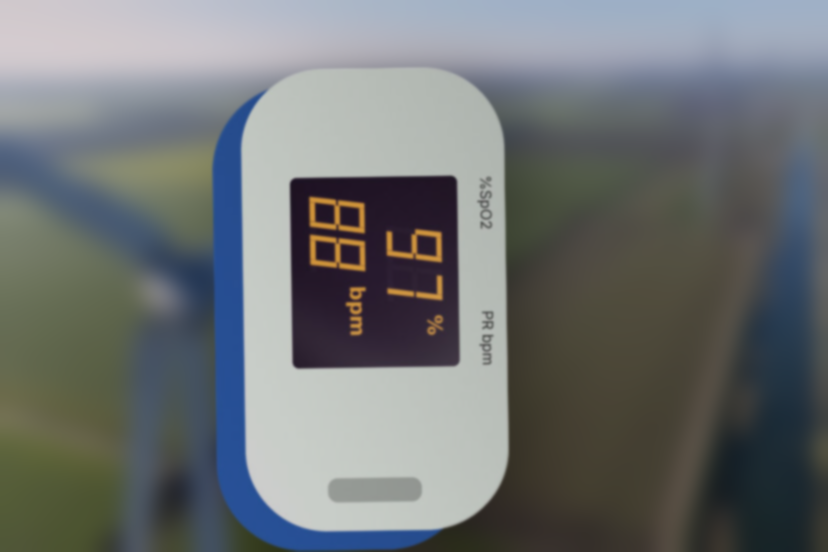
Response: value=88 unit=bpm
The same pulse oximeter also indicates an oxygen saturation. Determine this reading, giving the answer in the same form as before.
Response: value=97 unit=%
